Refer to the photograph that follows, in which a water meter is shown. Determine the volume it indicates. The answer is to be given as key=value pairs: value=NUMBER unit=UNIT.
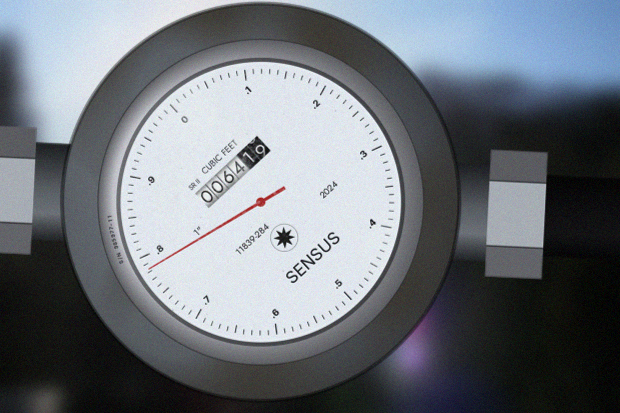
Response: value=6418.78 unit=ft³
